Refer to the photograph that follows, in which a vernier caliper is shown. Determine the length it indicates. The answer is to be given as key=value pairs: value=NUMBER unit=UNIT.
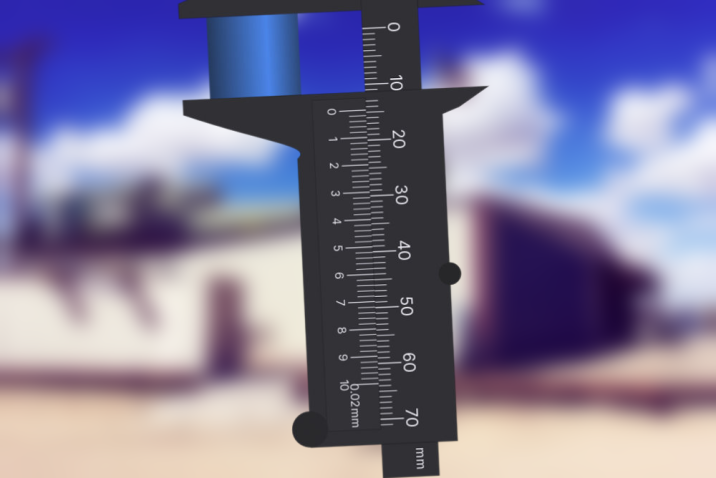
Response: value=14.6 unit=mm
